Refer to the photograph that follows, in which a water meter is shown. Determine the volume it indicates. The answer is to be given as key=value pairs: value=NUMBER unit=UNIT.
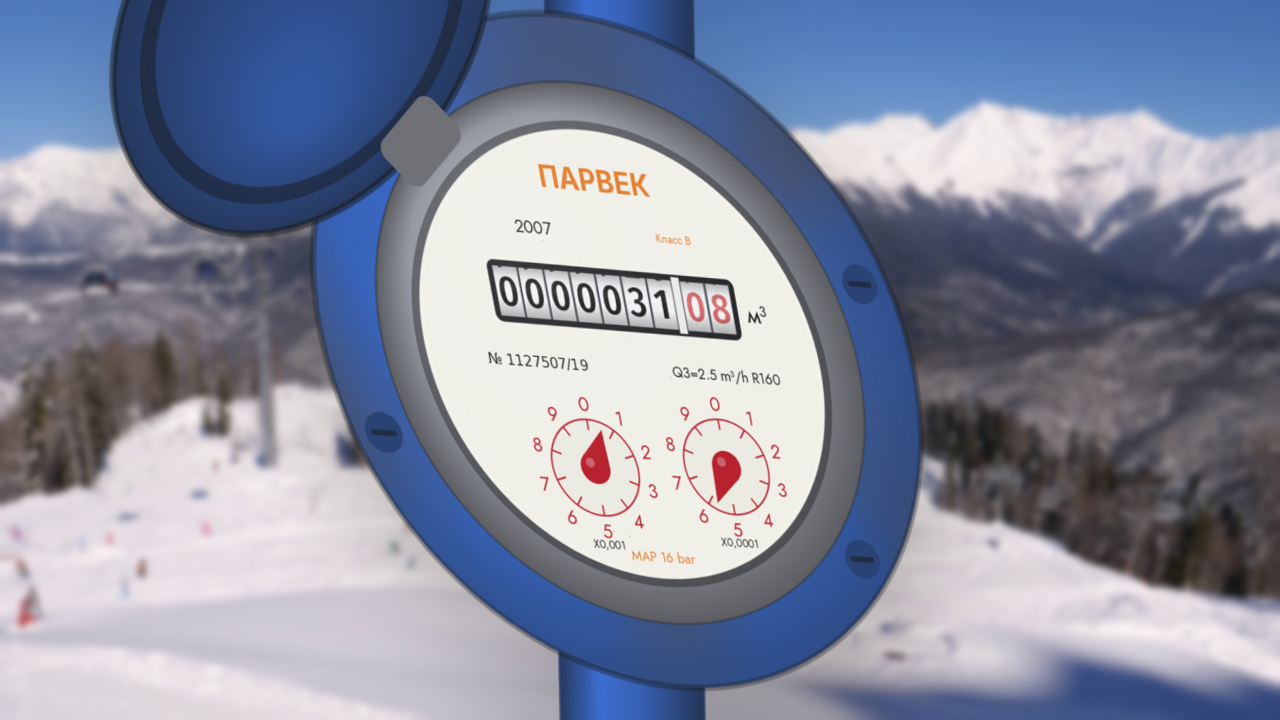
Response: value=31.0805 unit=m³
